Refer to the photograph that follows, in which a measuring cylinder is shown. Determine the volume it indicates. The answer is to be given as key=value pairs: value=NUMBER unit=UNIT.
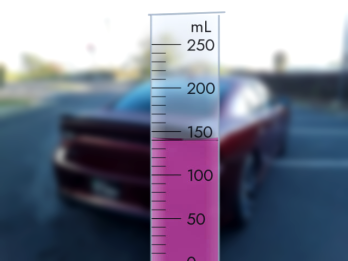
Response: value=140 unit=mL
